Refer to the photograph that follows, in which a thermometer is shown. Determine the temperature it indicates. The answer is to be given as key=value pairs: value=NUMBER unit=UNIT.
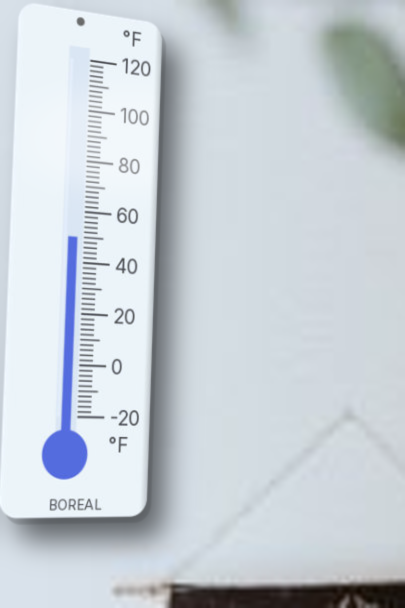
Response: value=50 unit=°F
